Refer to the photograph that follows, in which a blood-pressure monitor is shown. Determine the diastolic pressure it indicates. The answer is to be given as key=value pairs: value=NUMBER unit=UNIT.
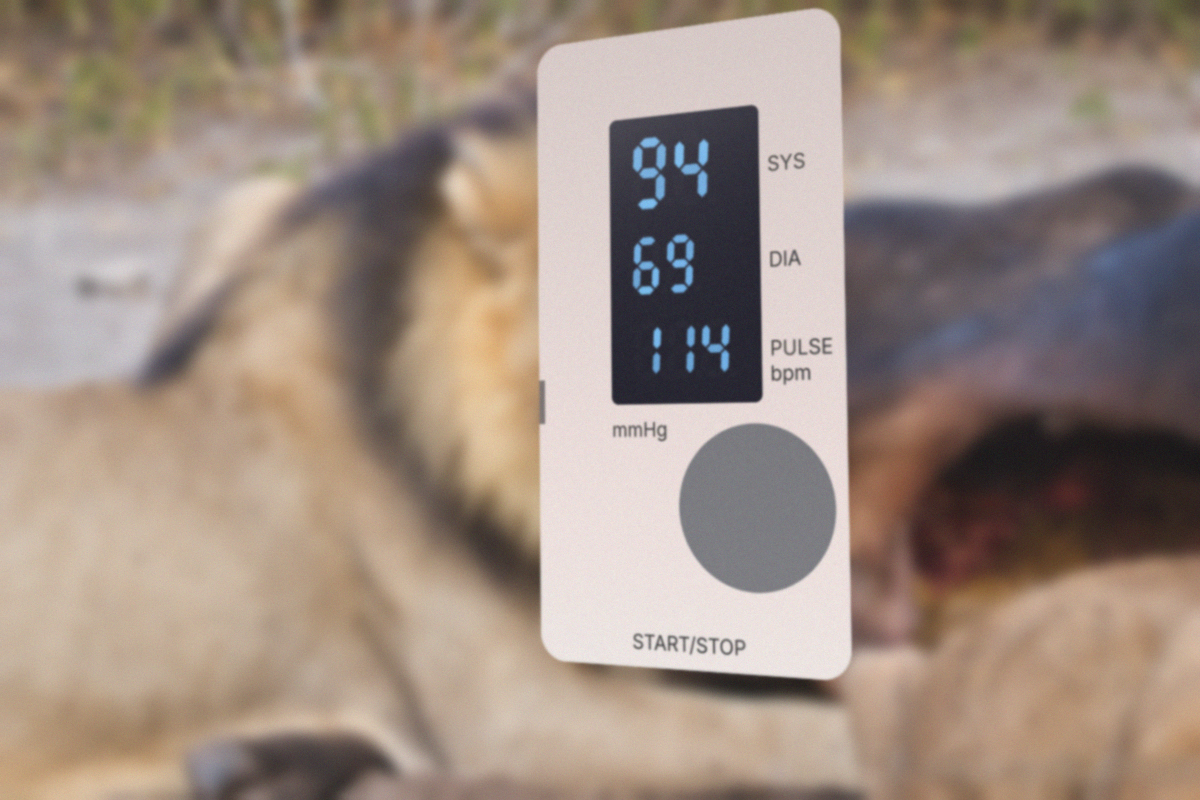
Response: value=69 unit=mmHg
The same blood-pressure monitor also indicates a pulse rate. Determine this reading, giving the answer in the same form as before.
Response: value=114 unit=bpm
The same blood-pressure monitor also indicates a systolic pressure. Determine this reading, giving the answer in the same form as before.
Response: value=94 unit=mmHg
